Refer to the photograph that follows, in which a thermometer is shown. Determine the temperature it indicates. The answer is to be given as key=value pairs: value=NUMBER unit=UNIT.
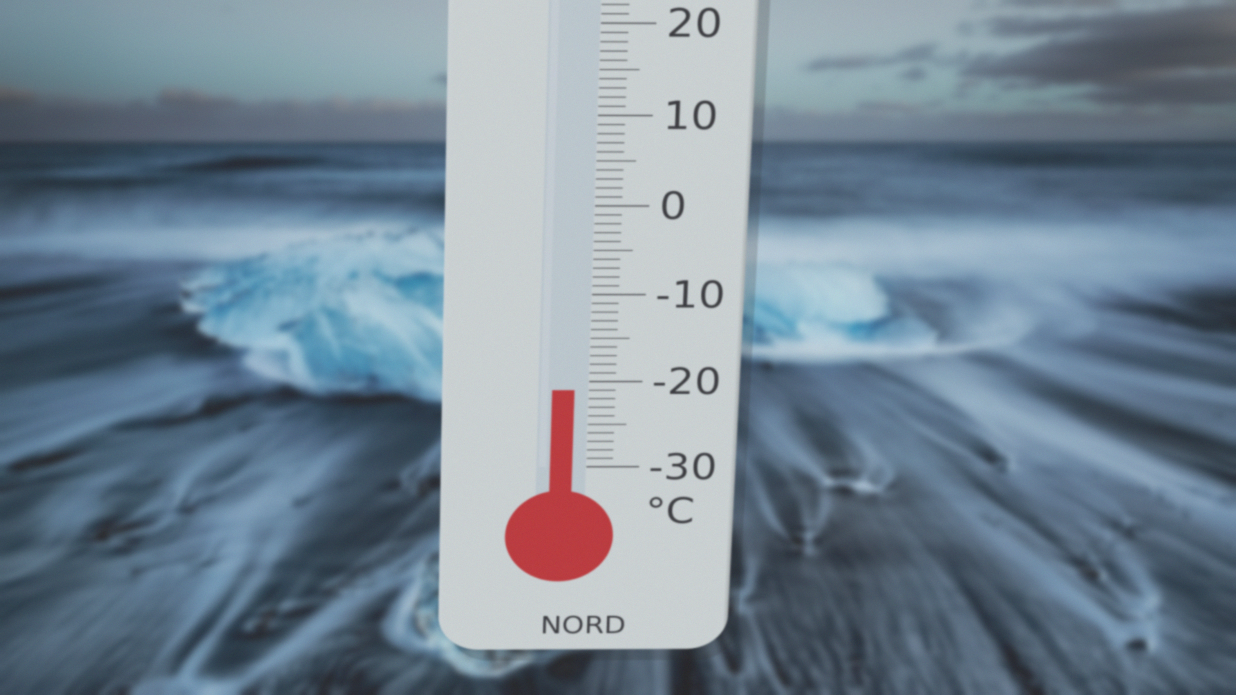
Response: value=-21 unit=°C
